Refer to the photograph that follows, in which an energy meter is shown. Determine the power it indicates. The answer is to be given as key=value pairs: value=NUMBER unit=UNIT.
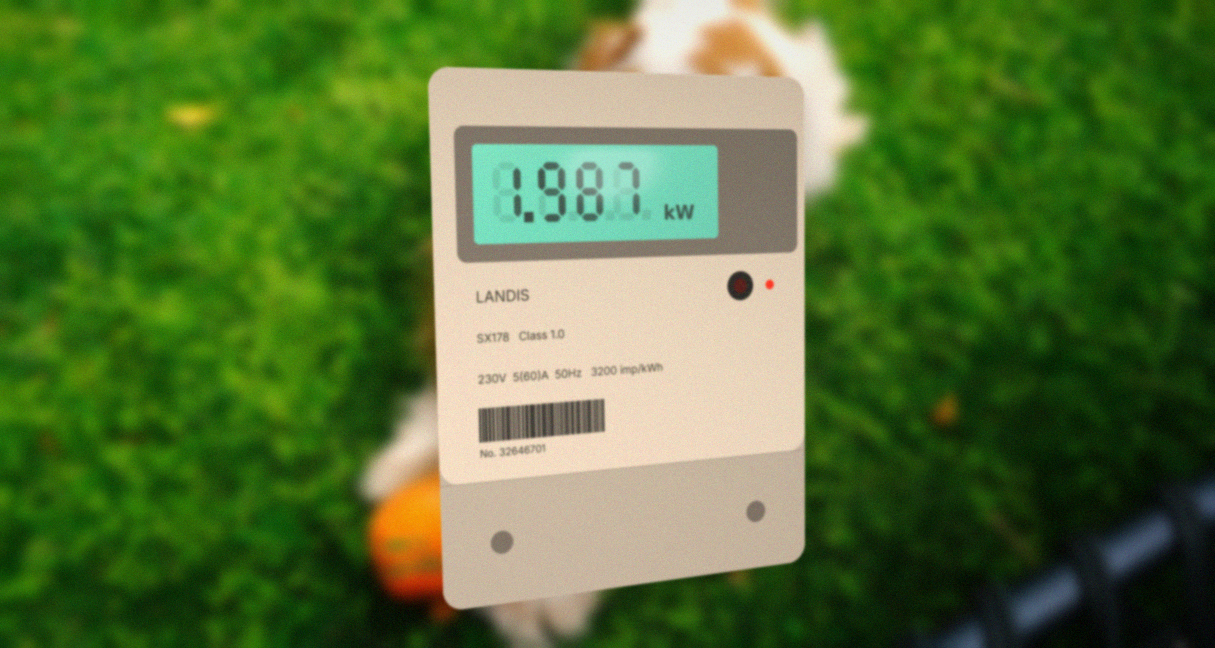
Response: value=1.987 unit=kW
